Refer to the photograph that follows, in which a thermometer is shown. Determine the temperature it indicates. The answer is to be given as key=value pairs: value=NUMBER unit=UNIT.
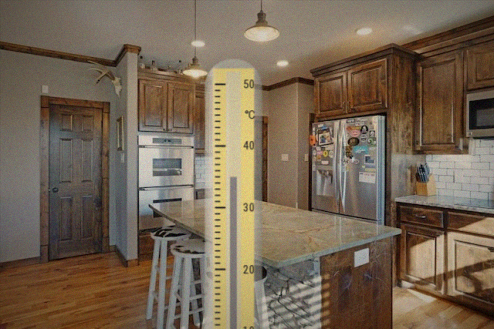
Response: value=35 unit=°C
